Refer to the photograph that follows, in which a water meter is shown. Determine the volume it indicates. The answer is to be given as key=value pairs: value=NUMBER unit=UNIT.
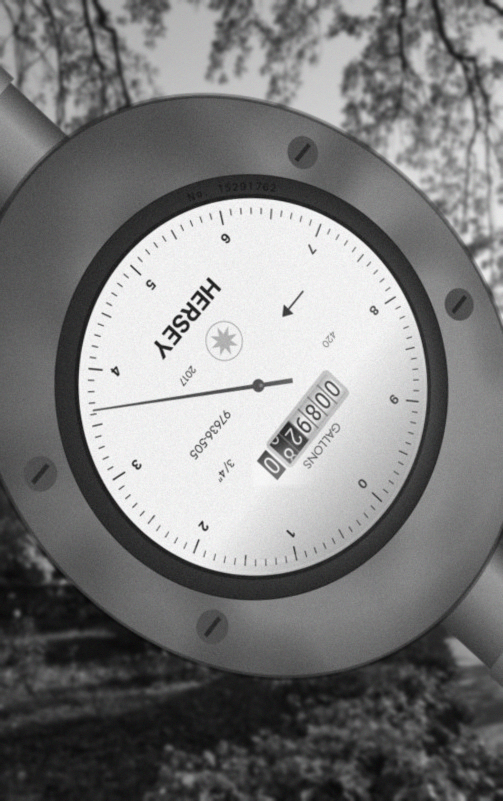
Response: value=89283.6 unit=gal
